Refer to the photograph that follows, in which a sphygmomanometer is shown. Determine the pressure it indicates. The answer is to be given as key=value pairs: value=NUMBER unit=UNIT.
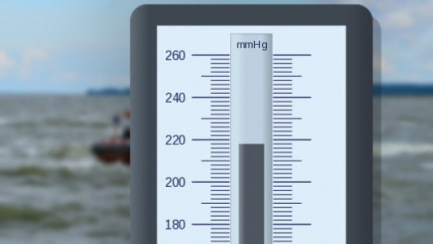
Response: value=218 unit=mmHg
